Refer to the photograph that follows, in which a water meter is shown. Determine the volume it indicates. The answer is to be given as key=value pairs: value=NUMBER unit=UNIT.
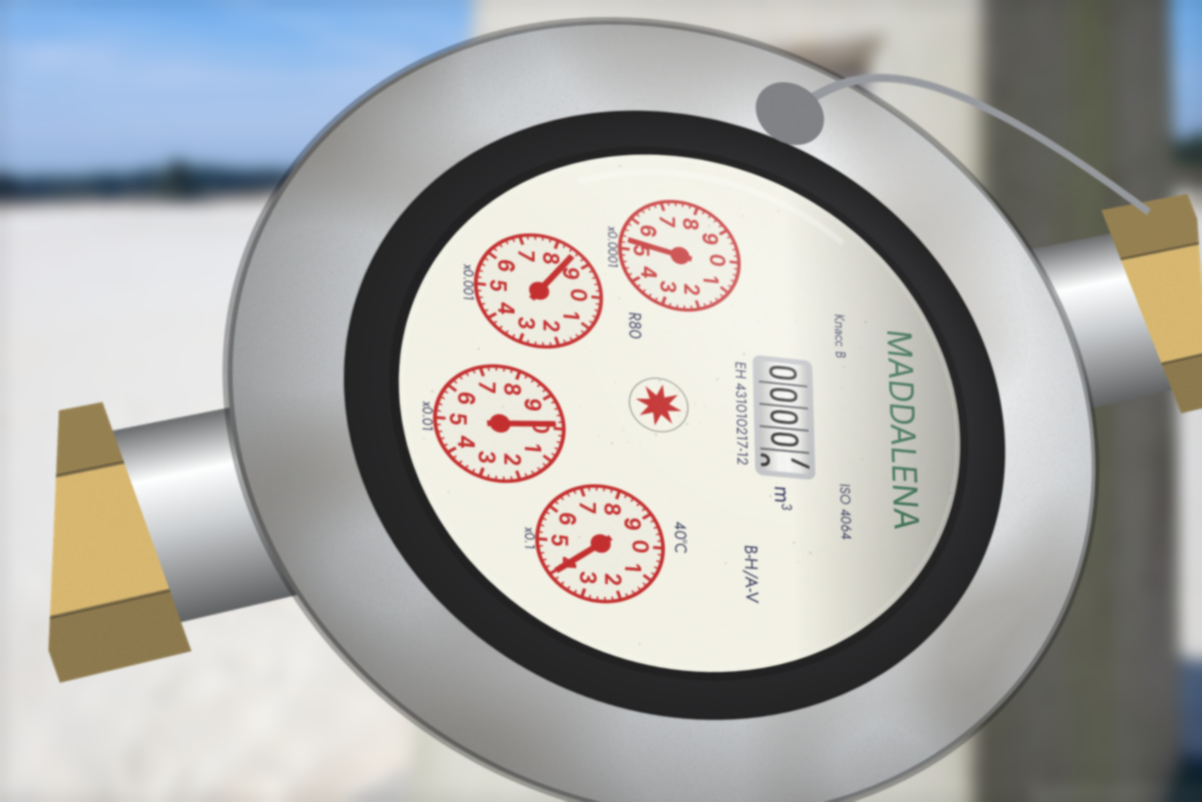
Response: value=7.3985 unit=m³
